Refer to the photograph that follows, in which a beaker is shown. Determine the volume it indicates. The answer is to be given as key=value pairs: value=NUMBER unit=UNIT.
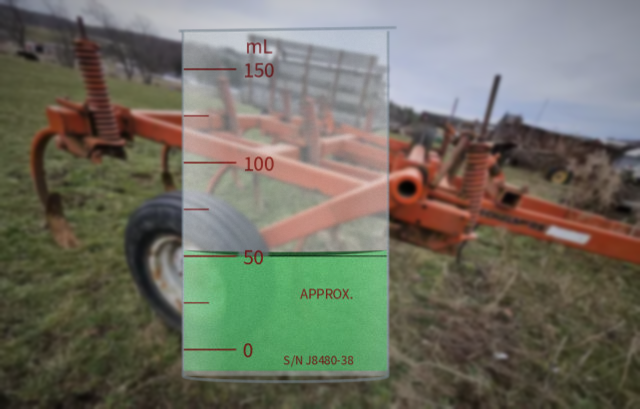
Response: value=50 unit=mL
